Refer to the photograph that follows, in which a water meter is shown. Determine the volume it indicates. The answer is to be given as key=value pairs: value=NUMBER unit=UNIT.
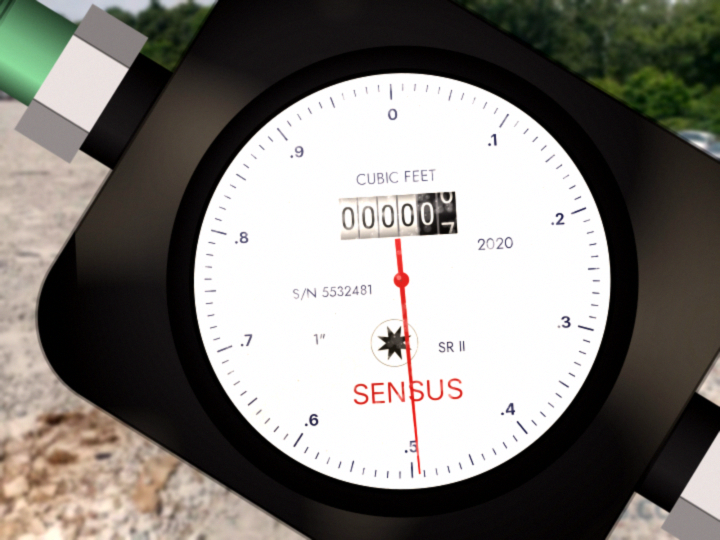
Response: value=6.49 unit=ft³
